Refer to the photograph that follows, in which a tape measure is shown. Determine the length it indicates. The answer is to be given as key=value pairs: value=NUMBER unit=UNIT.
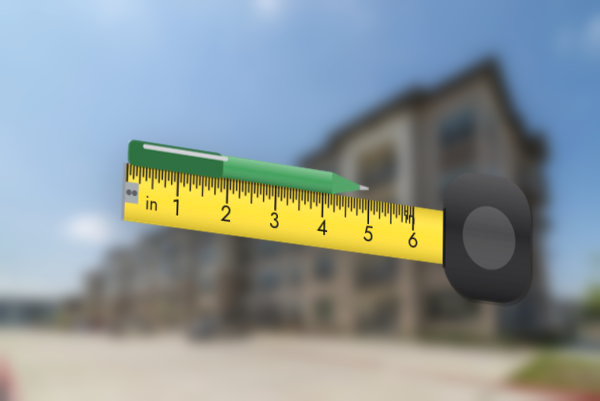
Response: value=5 unit=in
